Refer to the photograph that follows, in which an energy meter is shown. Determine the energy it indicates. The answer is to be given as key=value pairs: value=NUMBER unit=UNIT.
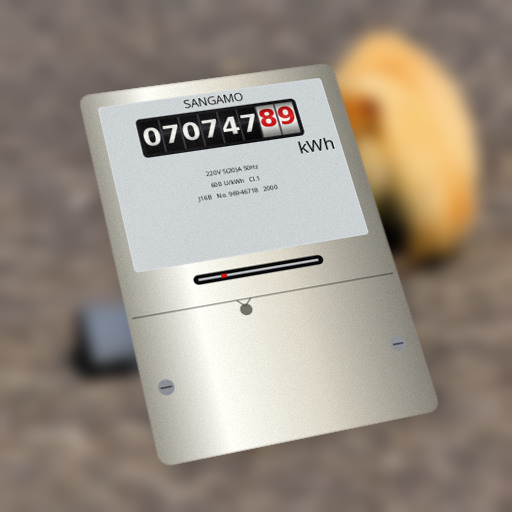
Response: value=70747.89 unit=kWh
